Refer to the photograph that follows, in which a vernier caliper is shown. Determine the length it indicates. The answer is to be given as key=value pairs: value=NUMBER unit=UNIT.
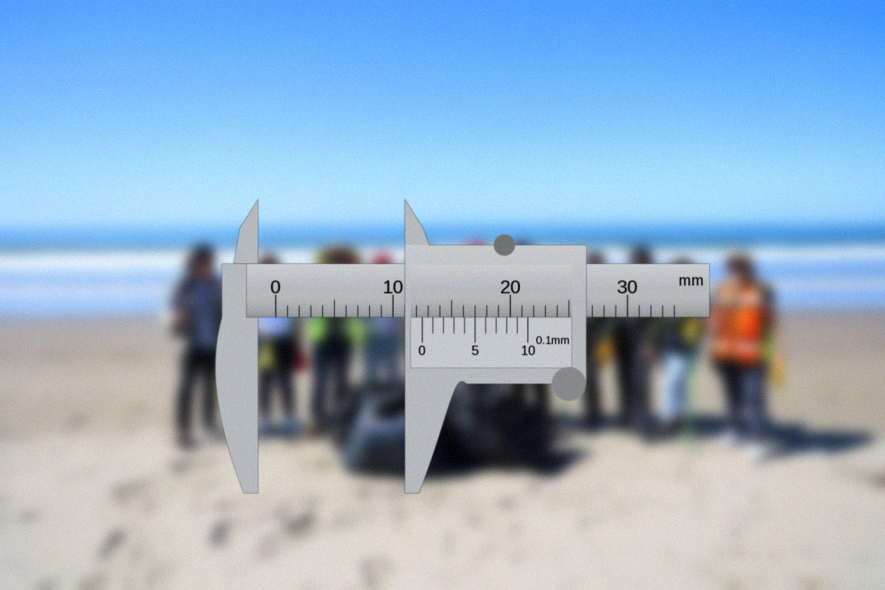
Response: value=12.5 unit=mm
